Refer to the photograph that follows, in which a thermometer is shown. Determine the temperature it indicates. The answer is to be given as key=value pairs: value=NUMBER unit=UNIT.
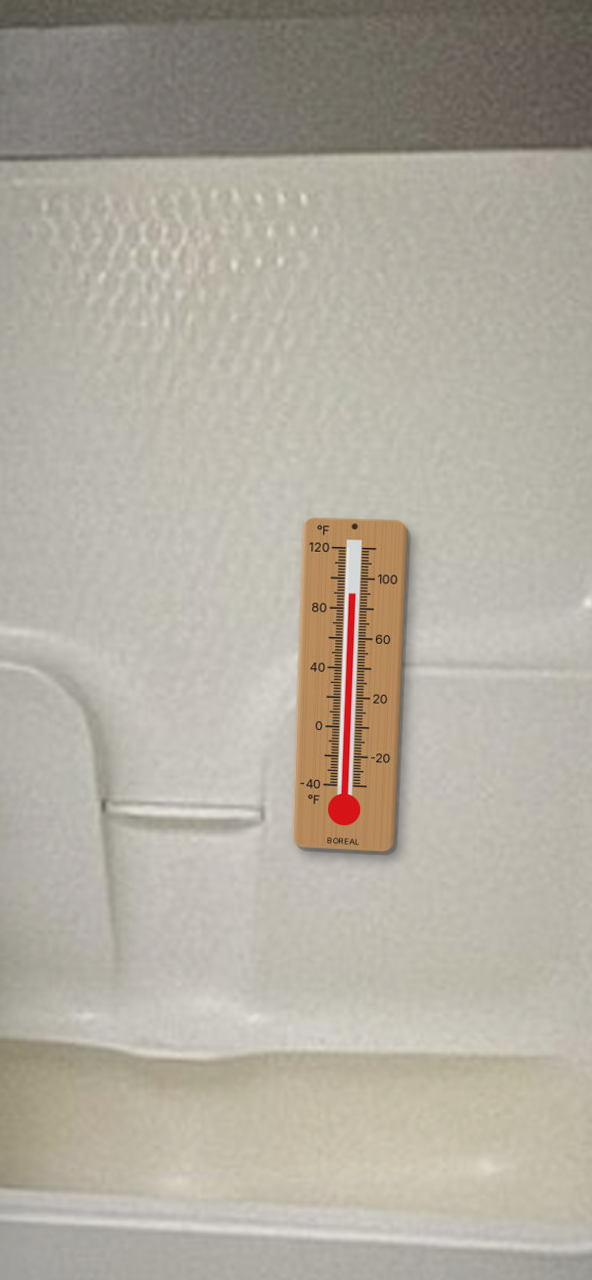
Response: value=90 unit=°F
